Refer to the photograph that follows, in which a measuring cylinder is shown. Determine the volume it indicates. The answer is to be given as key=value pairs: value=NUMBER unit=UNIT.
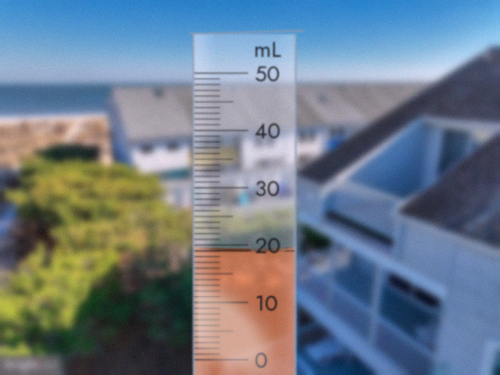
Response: value=19 unit=mL
